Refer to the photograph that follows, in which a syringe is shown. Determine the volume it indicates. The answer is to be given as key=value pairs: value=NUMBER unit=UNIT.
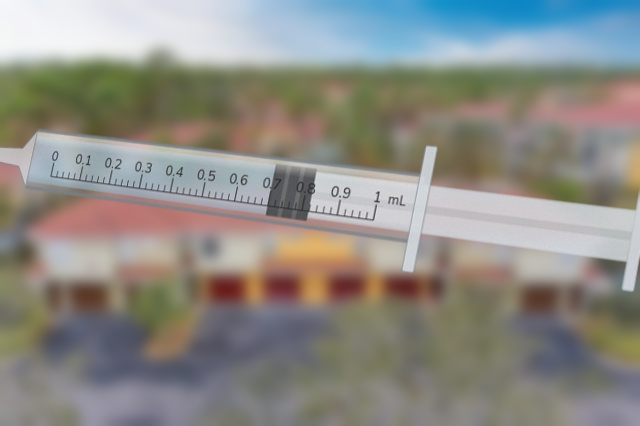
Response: value=0.7 unit=mL
